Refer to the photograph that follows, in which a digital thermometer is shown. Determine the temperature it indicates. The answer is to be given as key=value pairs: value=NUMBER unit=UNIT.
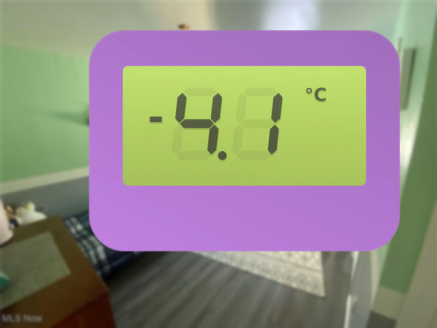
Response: value=-4.1 unit=°C
